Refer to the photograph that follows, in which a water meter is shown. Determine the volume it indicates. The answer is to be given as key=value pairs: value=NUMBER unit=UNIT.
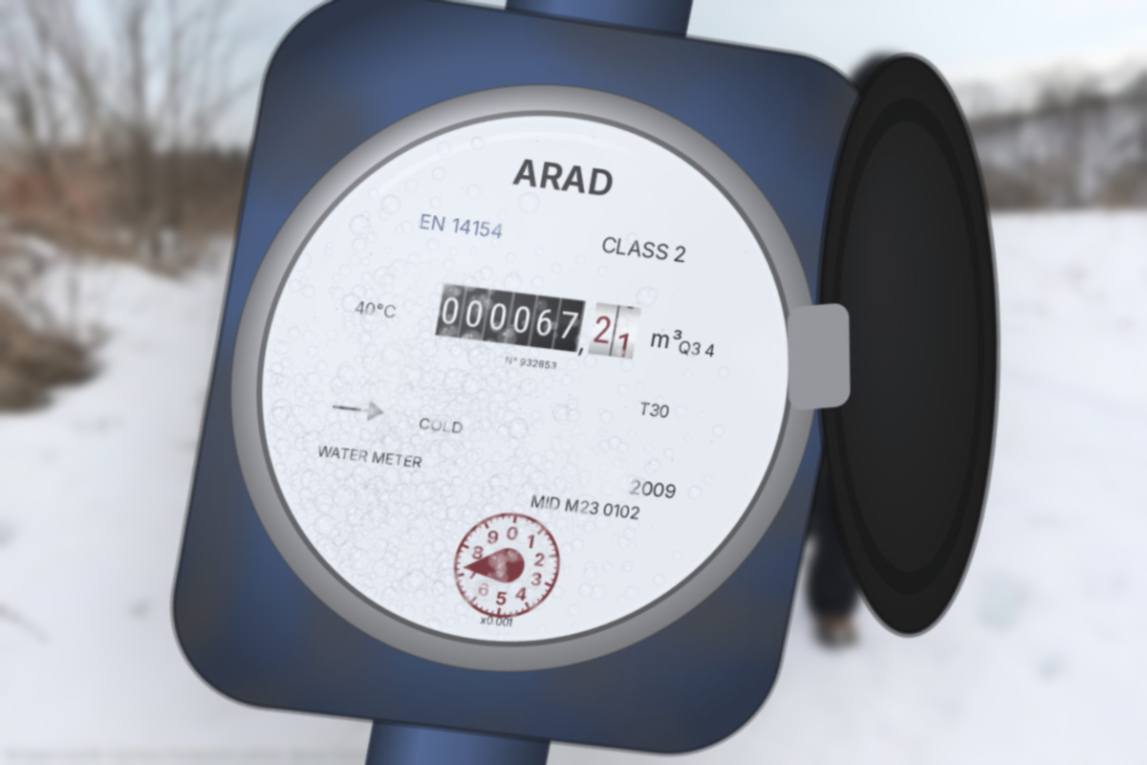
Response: value=67.207 unit=m³
